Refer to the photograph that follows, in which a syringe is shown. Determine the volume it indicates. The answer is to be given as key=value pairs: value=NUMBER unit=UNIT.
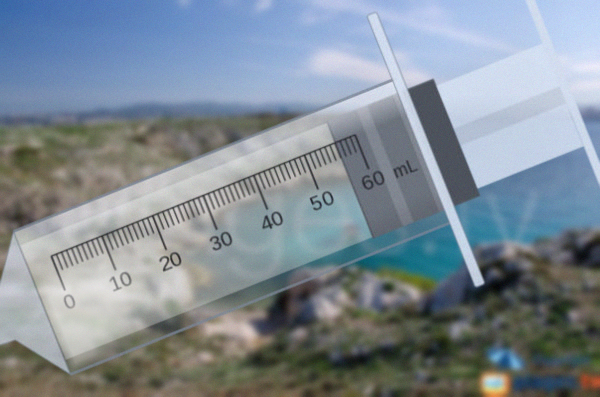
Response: value=56 unit=mL
